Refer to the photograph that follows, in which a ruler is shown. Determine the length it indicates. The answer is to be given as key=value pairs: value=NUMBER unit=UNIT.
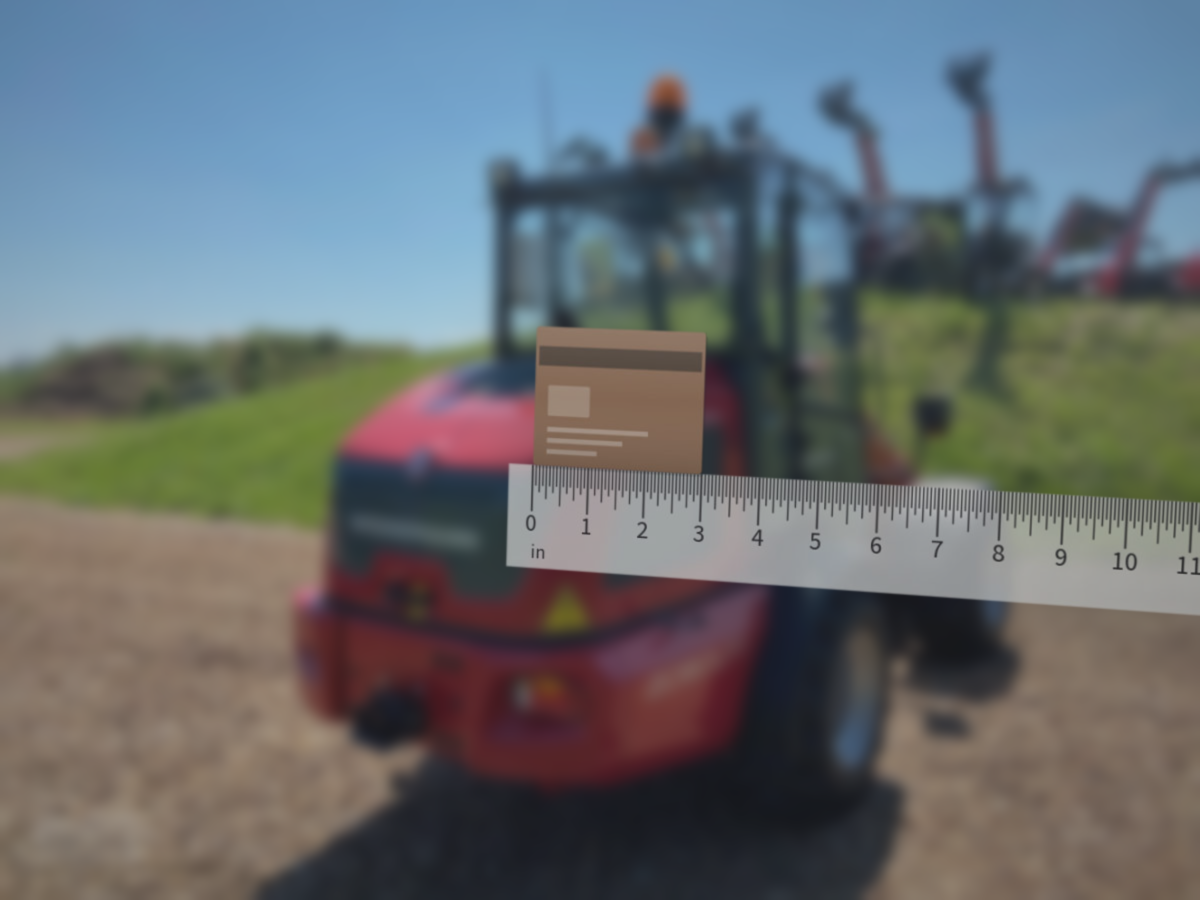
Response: value=3 unit=in
